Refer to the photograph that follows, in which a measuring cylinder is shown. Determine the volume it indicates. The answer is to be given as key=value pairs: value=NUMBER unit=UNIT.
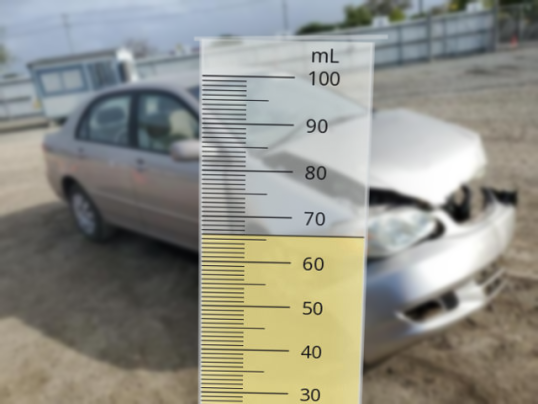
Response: value=66 unit=mL
